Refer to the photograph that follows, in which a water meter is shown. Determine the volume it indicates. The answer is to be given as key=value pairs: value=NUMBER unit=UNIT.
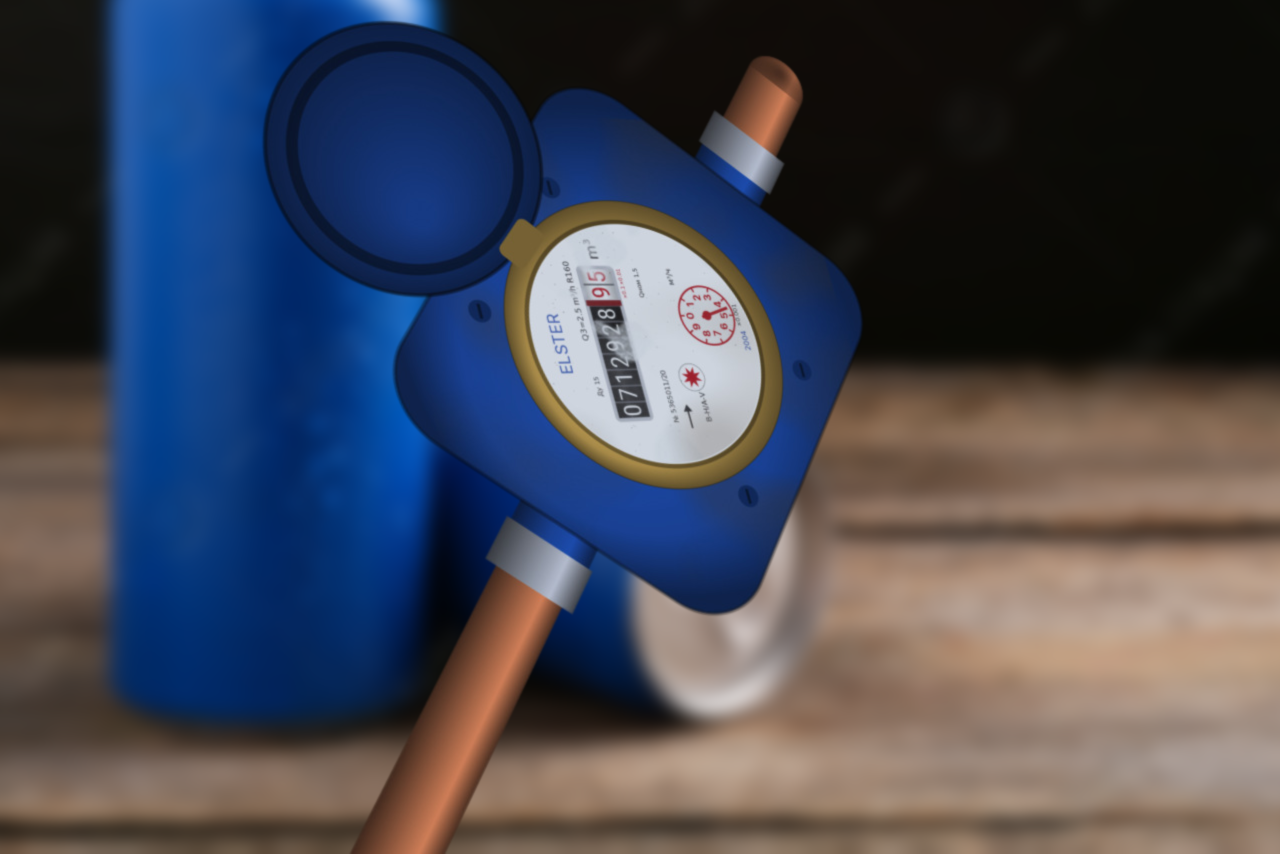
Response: value=712928.954 unit=m³
